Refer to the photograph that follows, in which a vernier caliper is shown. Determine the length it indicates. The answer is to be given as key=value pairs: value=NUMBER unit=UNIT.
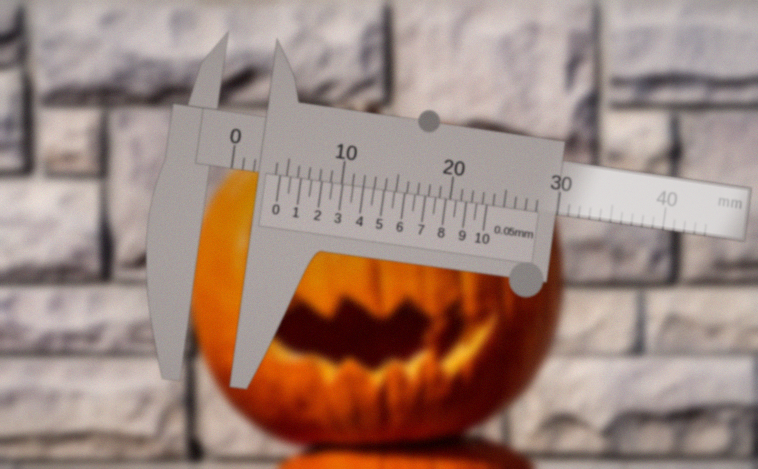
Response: value=4.4 unit=mm
